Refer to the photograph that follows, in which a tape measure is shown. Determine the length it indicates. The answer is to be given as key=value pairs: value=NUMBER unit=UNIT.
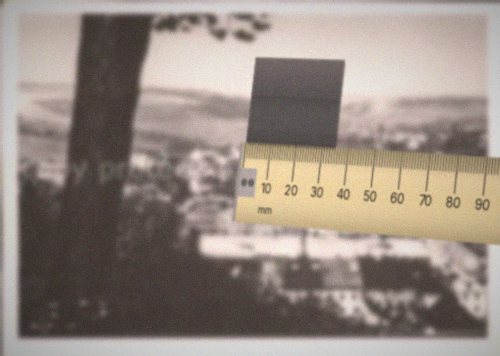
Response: value=35 unit=mm
